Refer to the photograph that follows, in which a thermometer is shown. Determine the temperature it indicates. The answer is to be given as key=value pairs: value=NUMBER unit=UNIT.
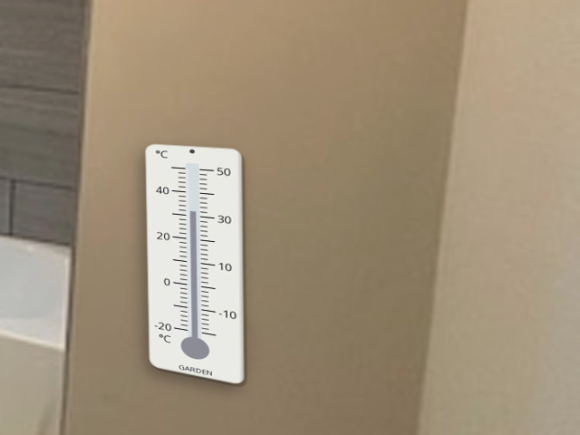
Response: value=32 unit=°C
